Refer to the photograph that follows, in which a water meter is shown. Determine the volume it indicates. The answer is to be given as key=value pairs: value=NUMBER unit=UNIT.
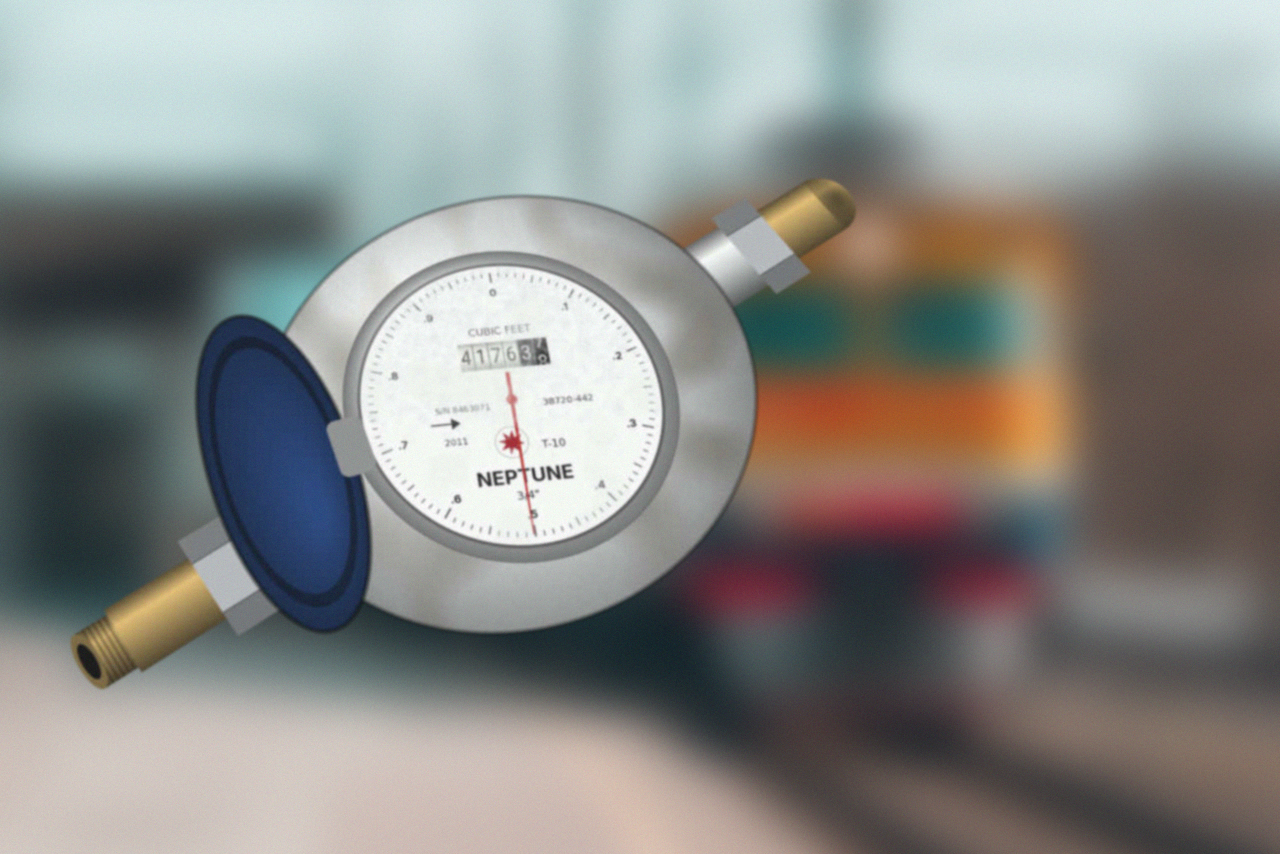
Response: value=417637.50 unit=ft³
